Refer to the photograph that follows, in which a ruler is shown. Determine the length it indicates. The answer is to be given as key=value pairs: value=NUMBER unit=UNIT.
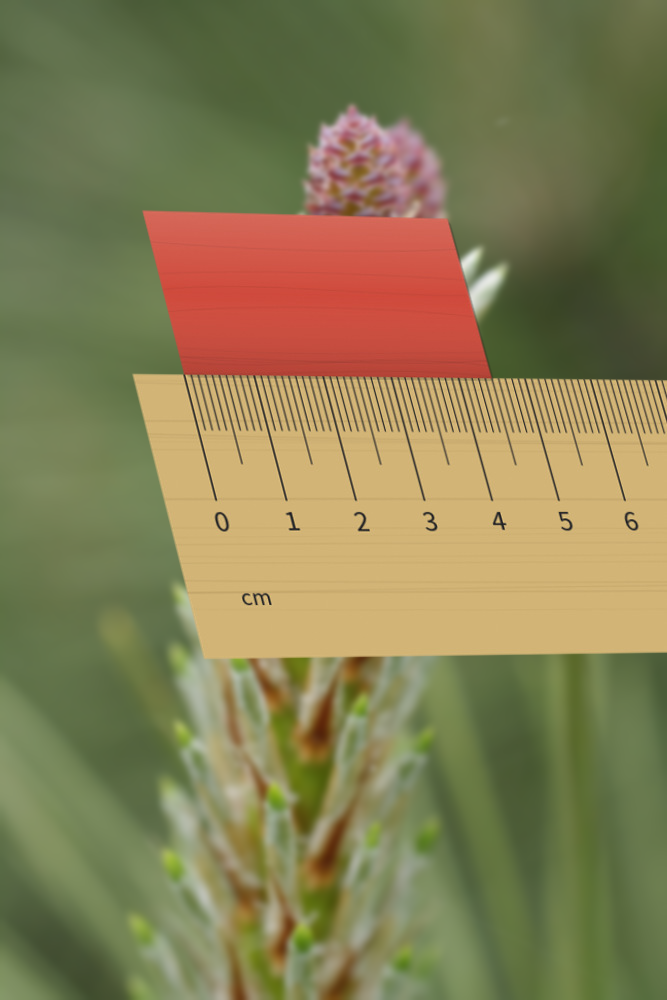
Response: value=4.5 unit=cm
